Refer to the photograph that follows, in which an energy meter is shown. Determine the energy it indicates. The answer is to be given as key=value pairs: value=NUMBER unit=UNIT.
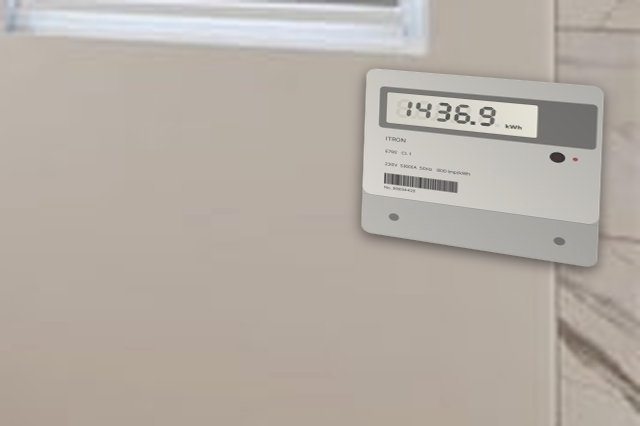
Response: value=1436.9 unit=kWh
